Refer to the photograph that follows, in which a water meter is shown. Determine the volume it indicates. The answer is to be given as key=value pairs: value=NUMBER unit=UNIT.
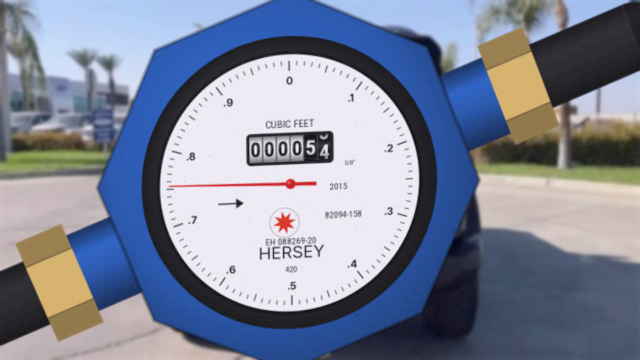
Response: value=53.75 unit=ft³
